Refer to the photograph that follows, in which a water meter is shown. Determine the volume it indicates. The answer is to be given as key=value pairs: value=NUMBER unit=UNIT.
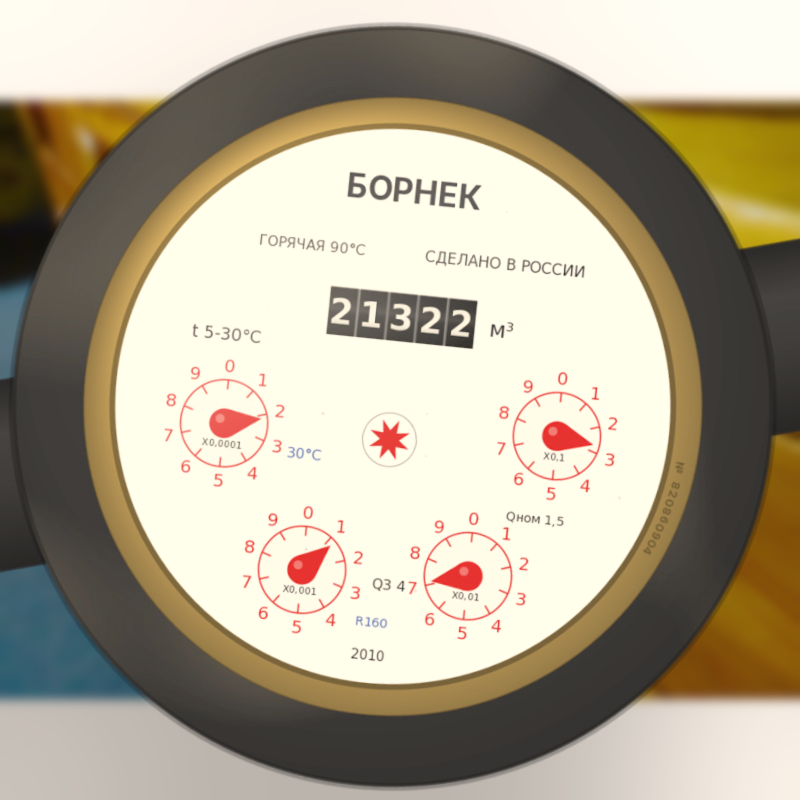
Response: value=21322.2712 unit=m³
